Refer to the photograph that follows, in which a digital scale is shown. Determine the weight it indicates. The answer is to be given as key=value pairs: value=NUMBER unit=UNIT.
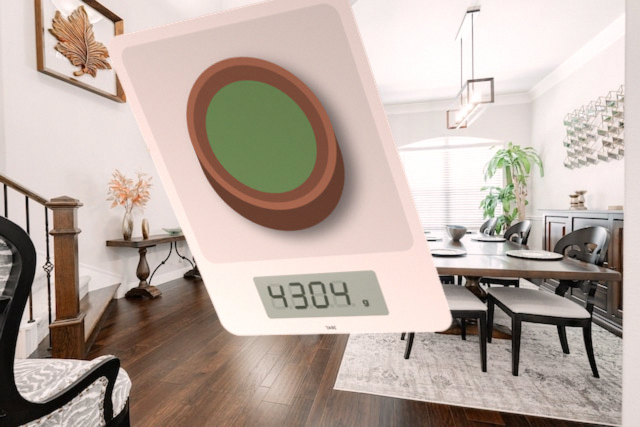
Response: value=4304 unit=g
